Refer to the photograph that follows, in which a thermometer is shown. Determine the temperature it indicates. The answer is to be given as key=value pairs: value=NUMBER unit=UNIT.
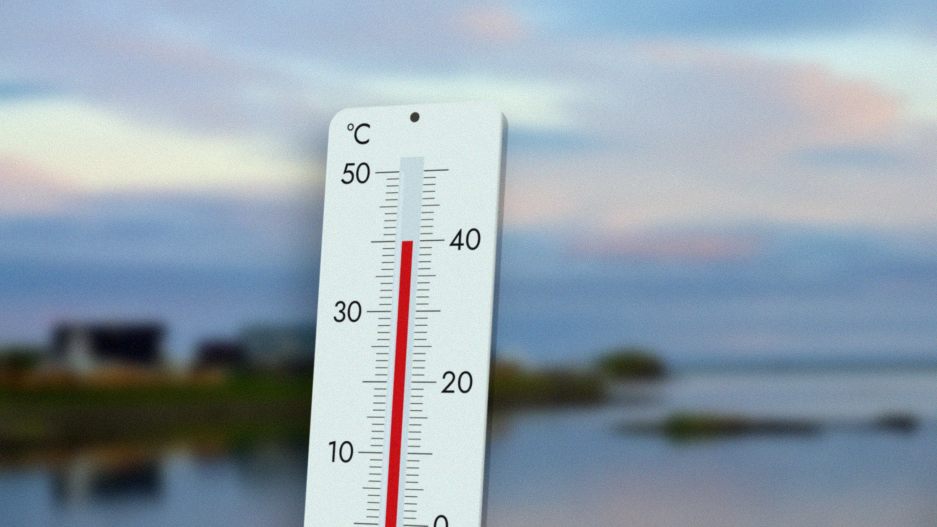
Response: value=40 unit=°C
